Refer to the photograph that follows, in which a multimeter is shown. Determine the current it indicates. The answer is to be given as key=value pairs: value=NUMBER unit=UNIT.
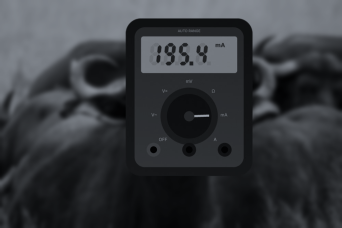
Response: value=195.4 unit=mA
